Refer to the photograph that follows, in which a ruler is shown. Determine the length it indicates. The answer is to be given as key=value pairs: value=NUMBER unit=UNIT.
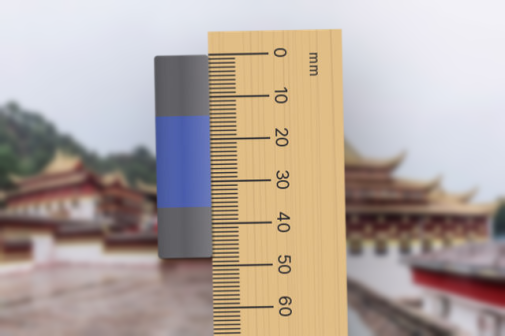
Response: value=48 unit=mm
